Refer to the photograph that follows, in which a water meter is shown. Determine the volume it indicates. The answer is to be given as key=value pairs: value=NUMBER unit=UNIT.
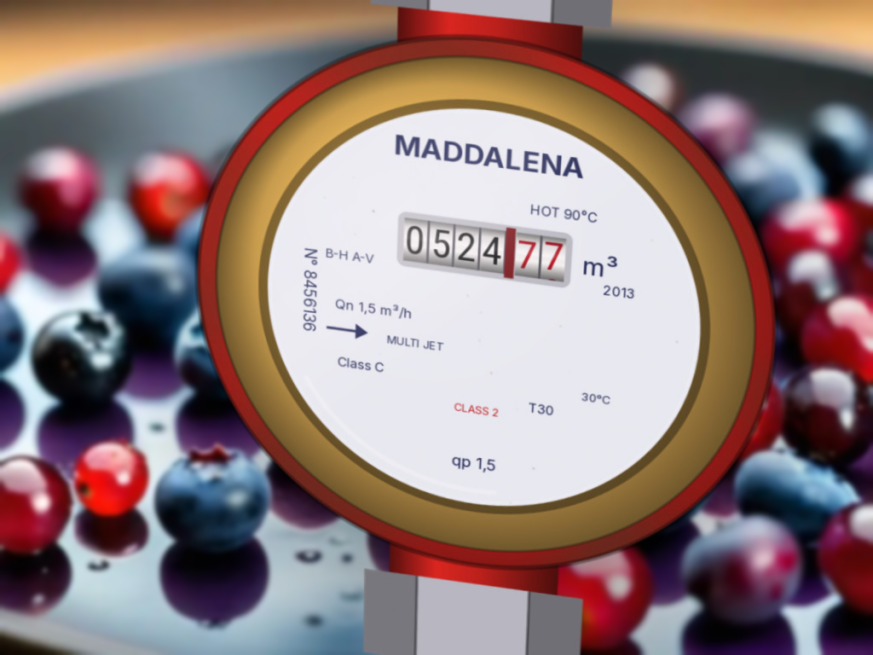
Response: value=524.77 unit=m³
